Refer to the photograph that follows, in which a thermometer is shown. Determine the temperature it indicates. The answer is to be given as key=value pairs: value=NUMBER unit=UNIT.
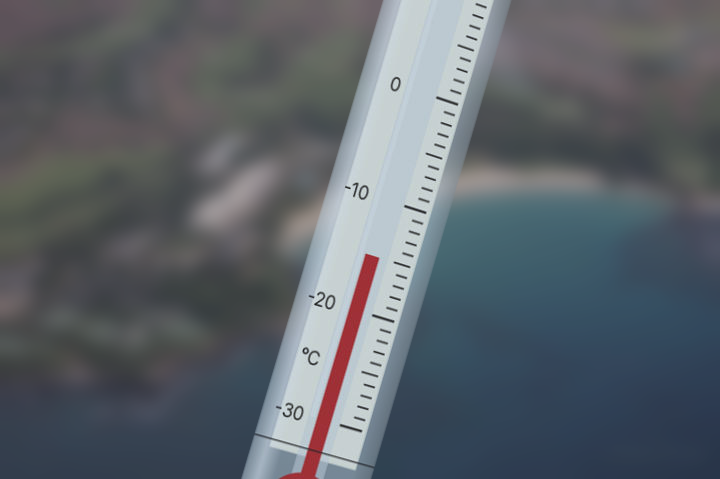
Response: value=-15 unit=°C
